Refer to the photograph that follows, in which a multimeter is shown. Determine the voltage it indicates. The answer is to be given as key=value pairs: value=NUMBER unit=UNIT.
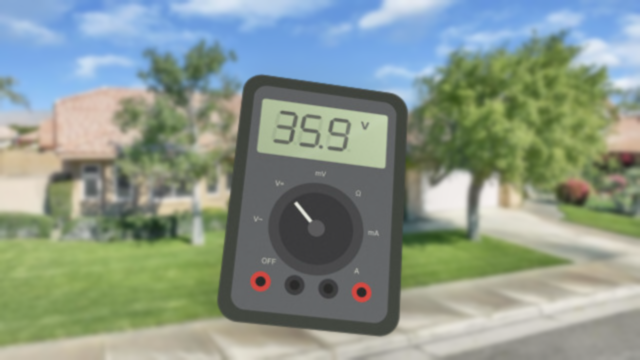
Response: value=35.9 unit=V
